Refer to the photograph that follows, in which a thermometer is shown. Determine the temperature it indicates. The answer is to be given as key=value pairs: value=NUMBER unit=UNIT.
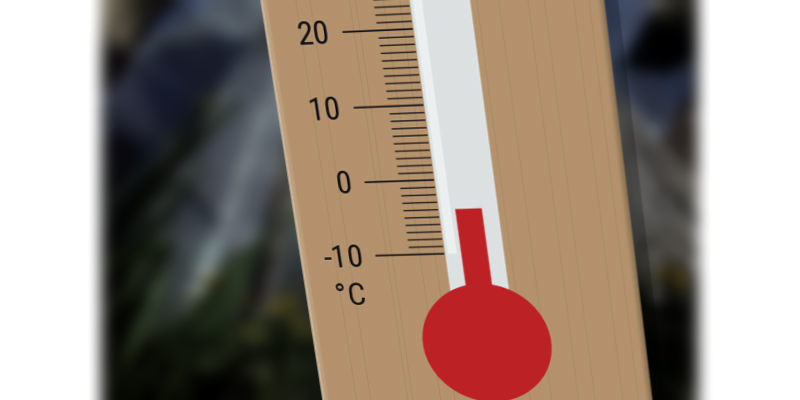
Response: value=-4 unit=°C
